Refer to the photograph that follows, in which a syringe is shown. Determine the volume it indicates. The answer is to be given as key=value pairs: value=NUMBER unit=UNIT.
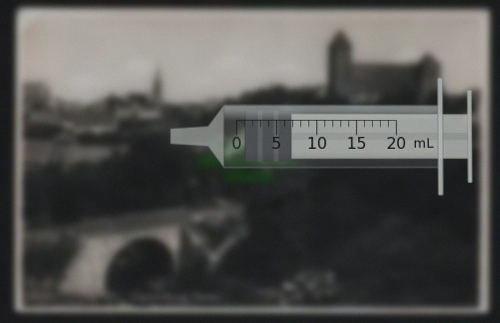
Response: value=1 unit=mL
